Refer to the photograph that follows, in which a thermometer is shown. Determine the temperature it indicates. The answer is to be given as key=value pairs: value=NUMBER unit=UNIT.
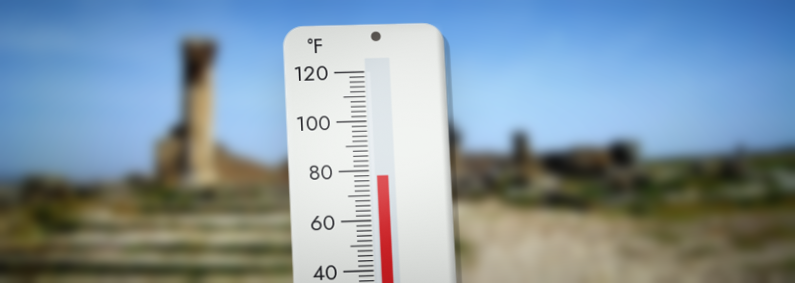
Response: value=78 unit=°F
